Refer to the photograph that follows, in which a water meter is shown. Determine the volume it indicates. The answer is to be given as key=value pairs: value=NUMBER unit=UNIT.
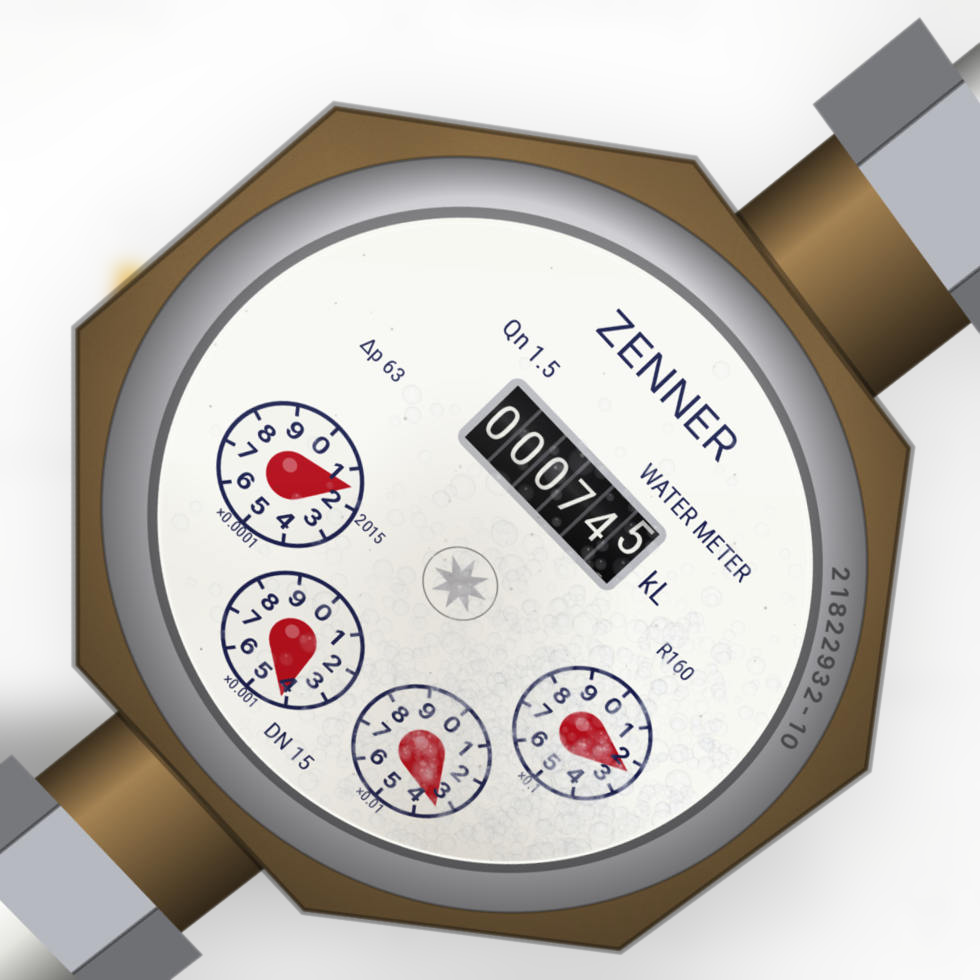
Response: value=745.2341 unit=kL
